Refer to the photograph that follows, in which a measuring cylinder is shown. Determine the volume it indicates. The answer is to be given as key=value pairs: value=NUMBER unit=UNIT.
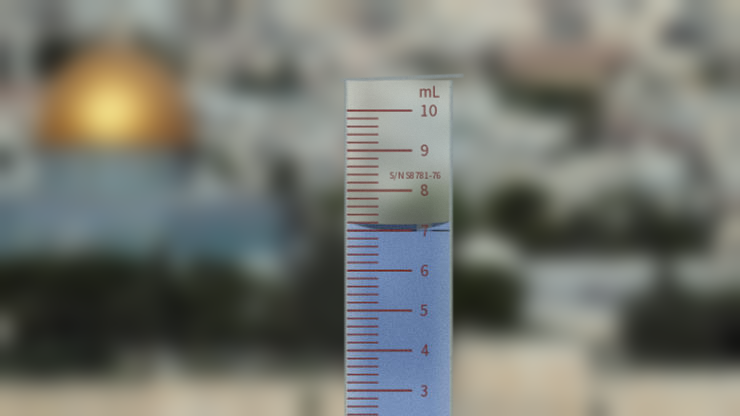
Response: value=7 unit=mL
